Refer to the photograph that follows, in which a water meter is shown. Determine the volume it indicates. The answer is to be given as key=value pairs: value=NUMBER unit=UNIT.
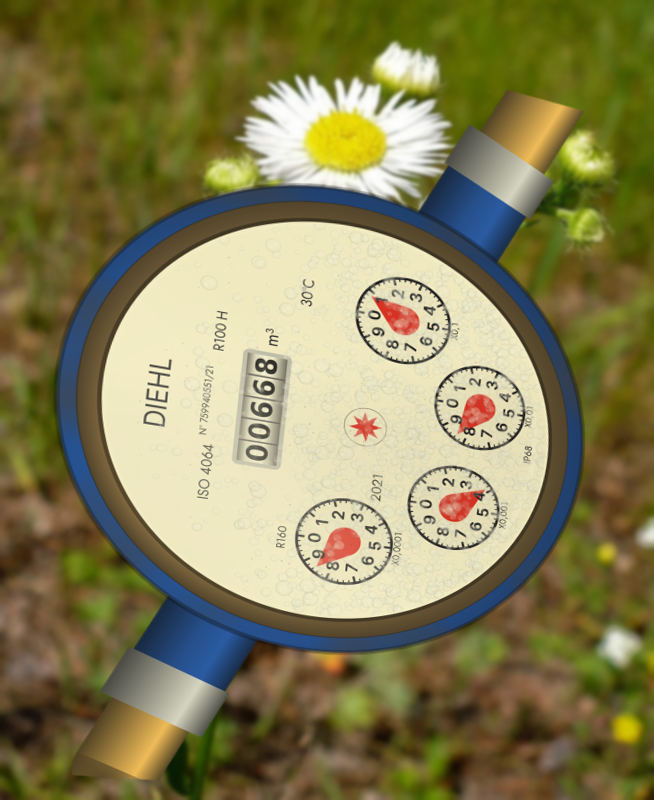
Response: value=668.0838 unit=m³
